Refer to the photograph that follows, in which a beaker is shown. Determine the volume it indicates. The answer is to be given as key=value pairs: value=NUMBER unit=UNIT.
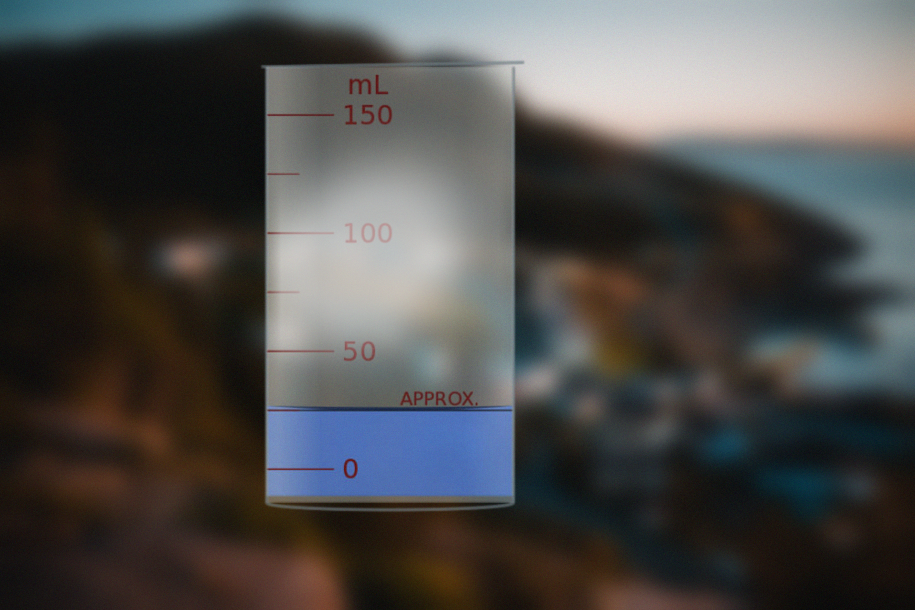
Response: value=25 unit=mL
